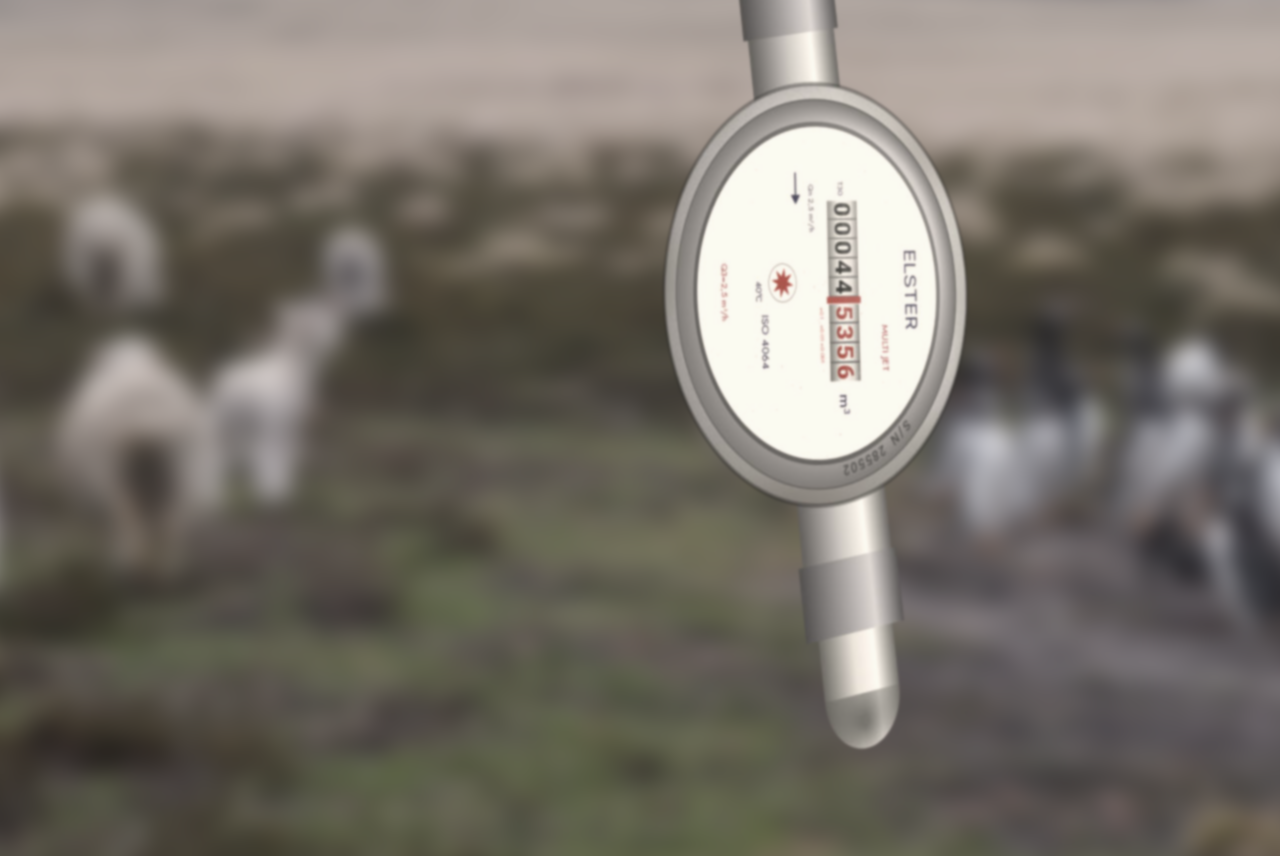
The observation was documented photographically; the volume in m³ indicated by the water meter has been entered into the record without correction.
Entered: 44.5356 m³
